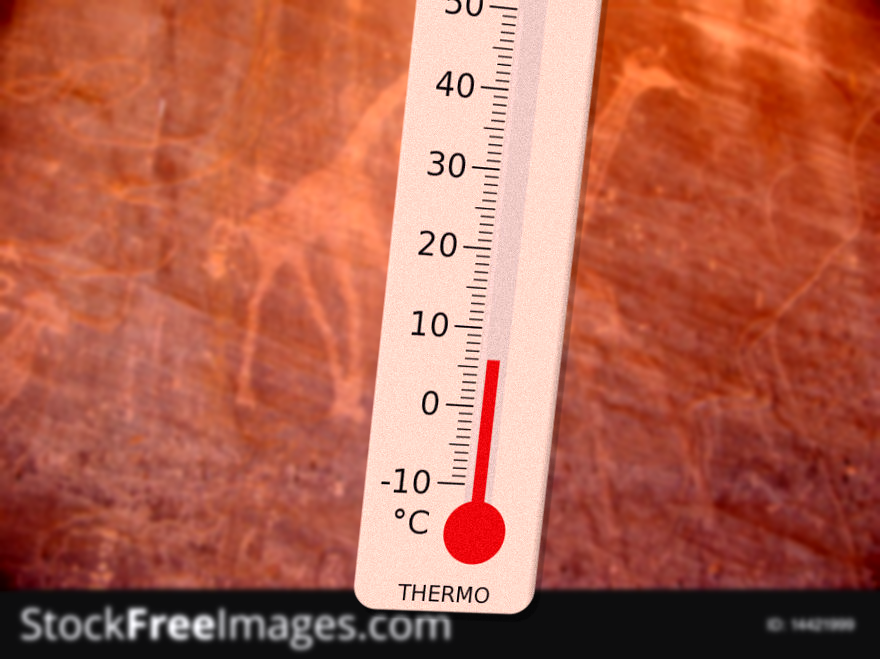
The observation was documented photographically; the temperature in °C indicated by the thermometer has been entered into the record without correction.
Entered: 6 °C
